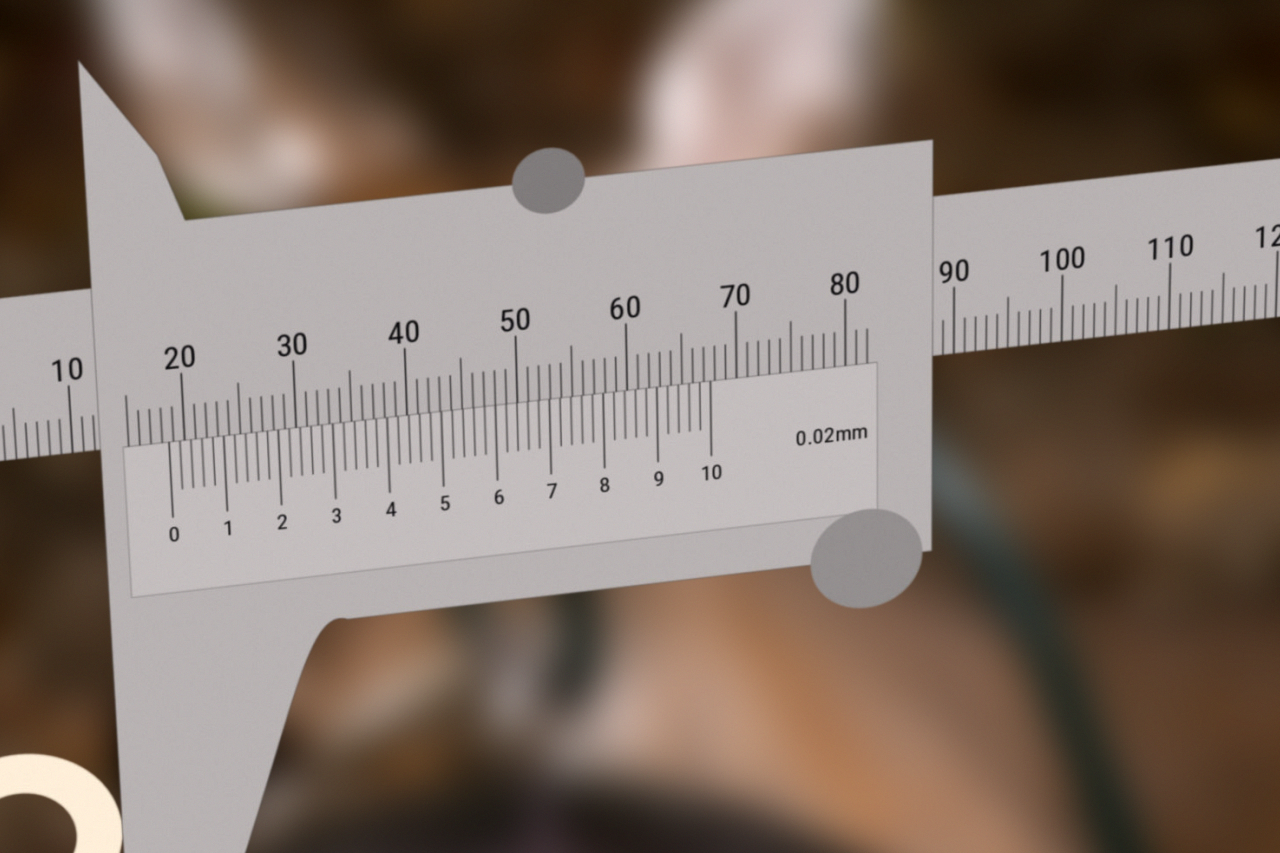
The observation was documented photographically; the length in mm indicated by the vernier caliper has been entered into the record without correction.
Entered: 18.6 mm
